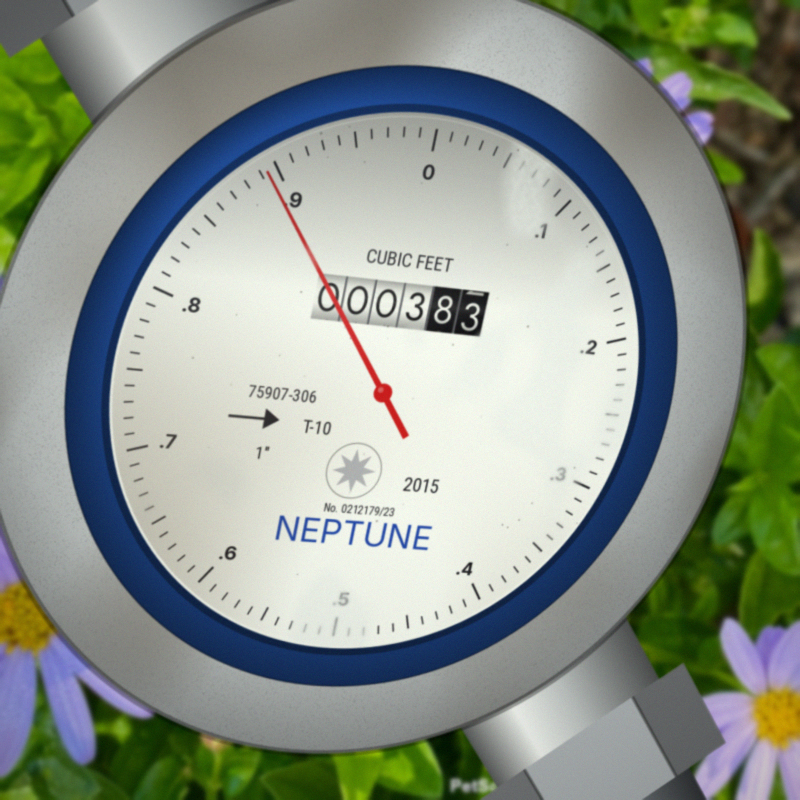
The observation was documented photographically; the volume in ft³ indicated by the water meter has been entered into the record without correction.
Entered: 382.89 ft³
